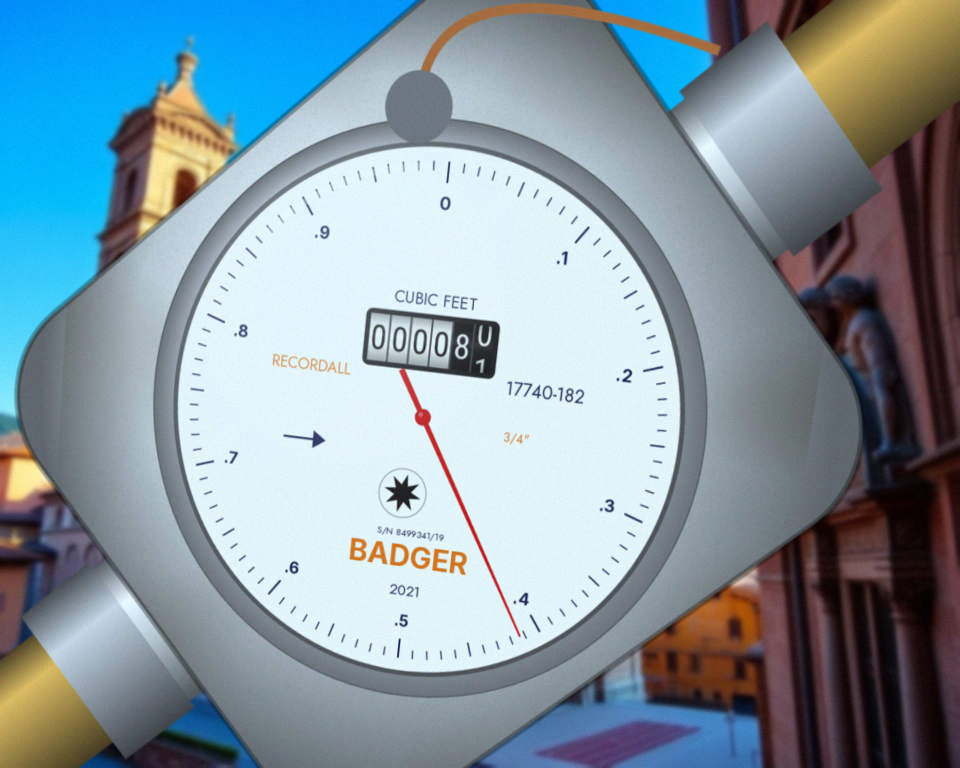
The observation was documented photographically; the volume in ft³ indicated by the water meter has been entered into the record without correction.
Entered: 80.41 ft³
